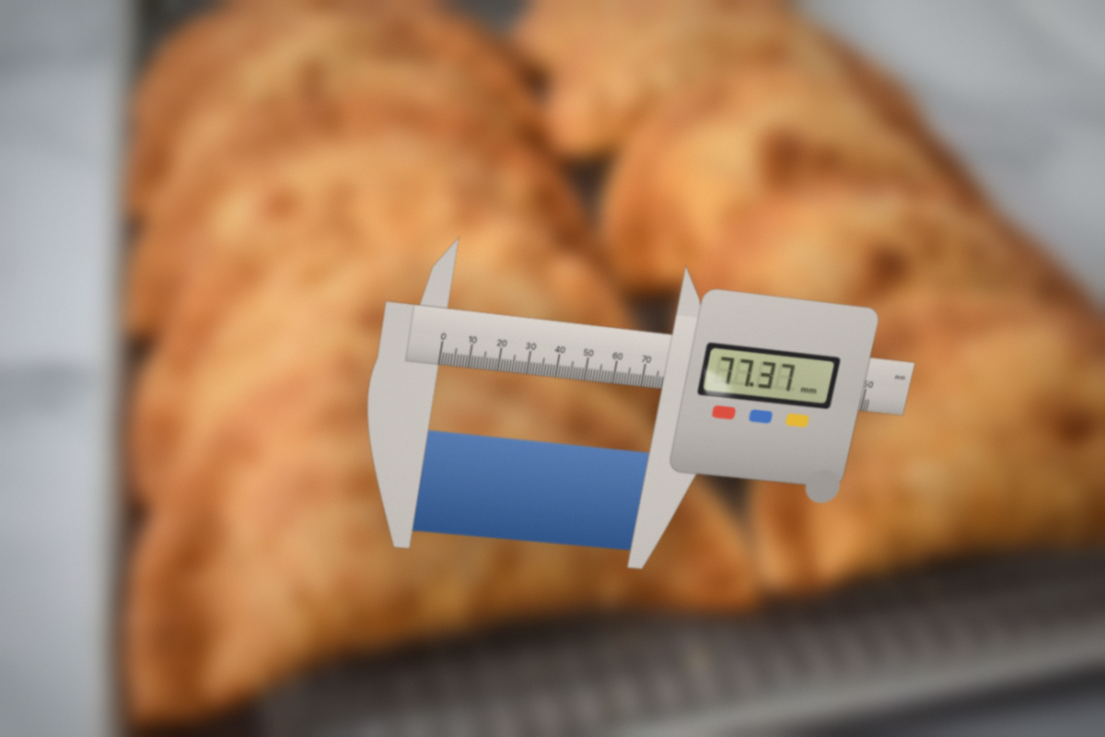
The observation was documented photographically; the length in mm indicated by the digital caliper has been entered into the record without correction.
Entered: 77.37 mm
